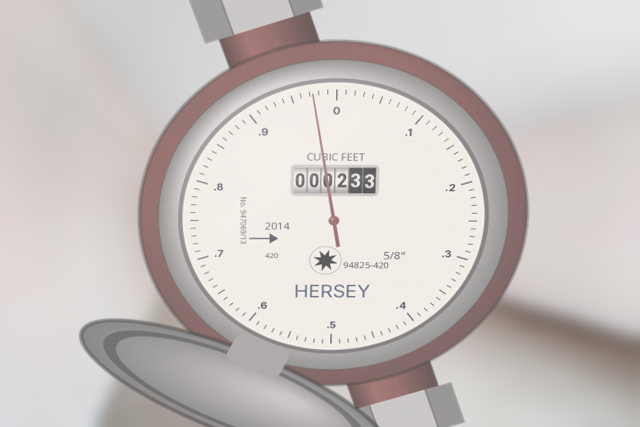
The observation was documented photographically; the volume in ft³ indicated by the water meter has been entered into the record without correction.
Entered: 232.97 ft³
